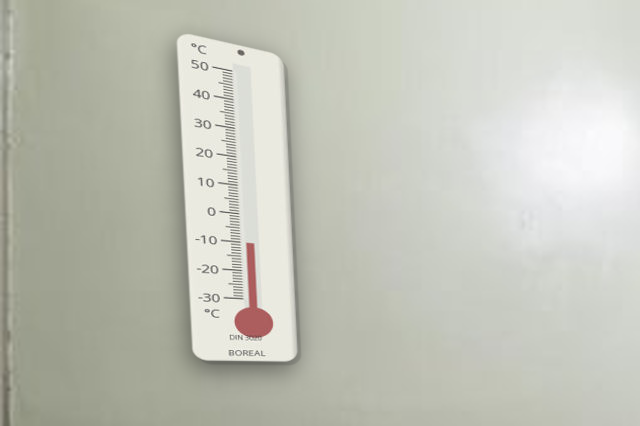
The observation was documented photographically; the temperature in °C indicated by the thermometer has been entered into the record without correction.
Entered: -10 °C
